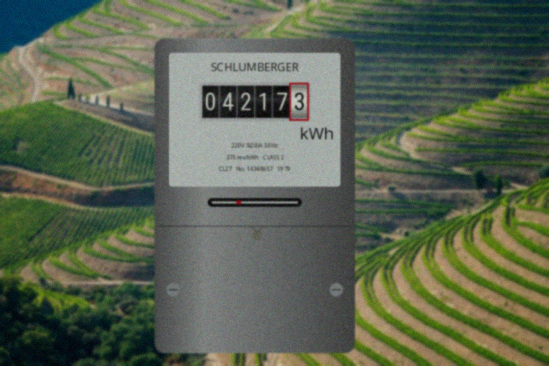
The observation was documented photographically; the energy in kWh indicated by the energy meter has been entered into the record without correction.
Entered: 4217.3 kWh
